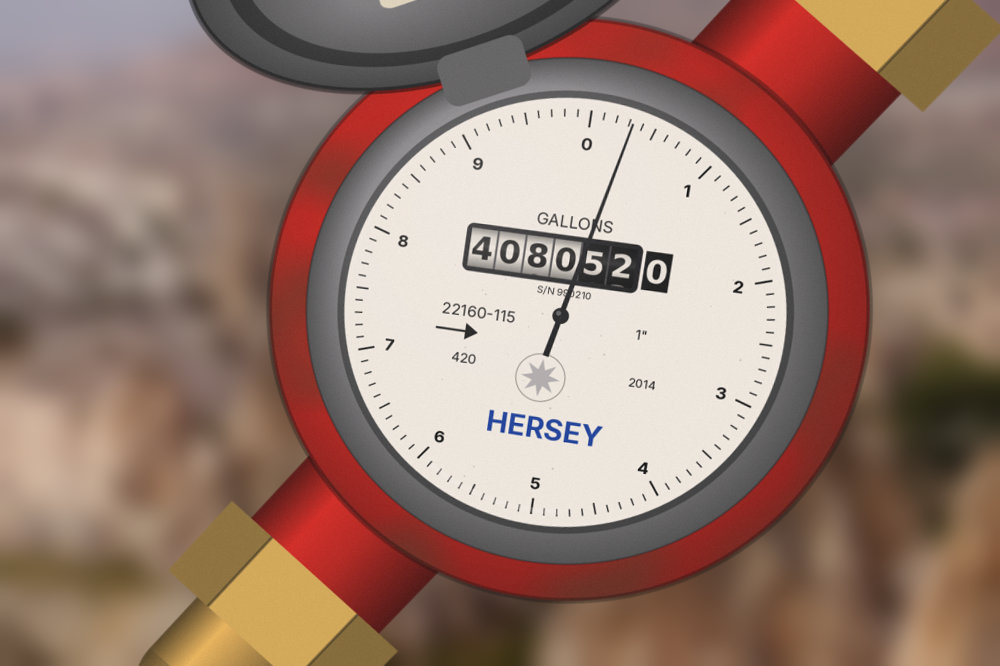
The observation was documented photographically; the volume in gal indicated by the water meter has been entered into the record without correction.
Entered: 4080520.3 gal
